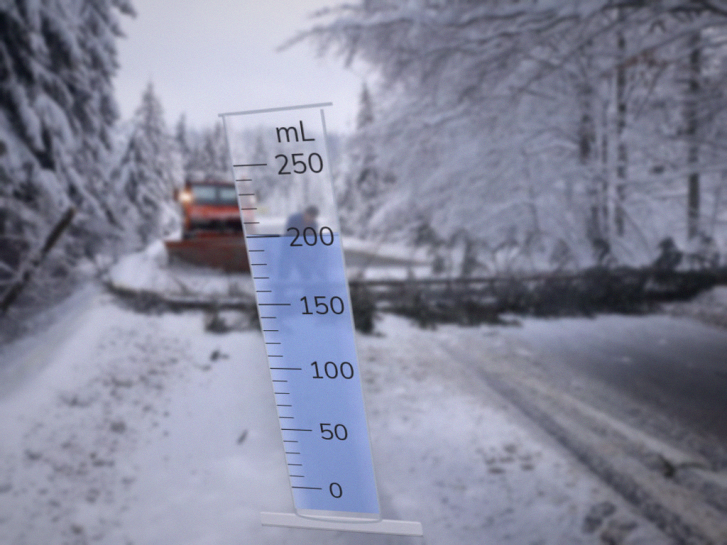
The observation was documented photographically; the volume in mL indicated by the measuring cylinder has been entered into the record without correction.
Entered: 200 mL
